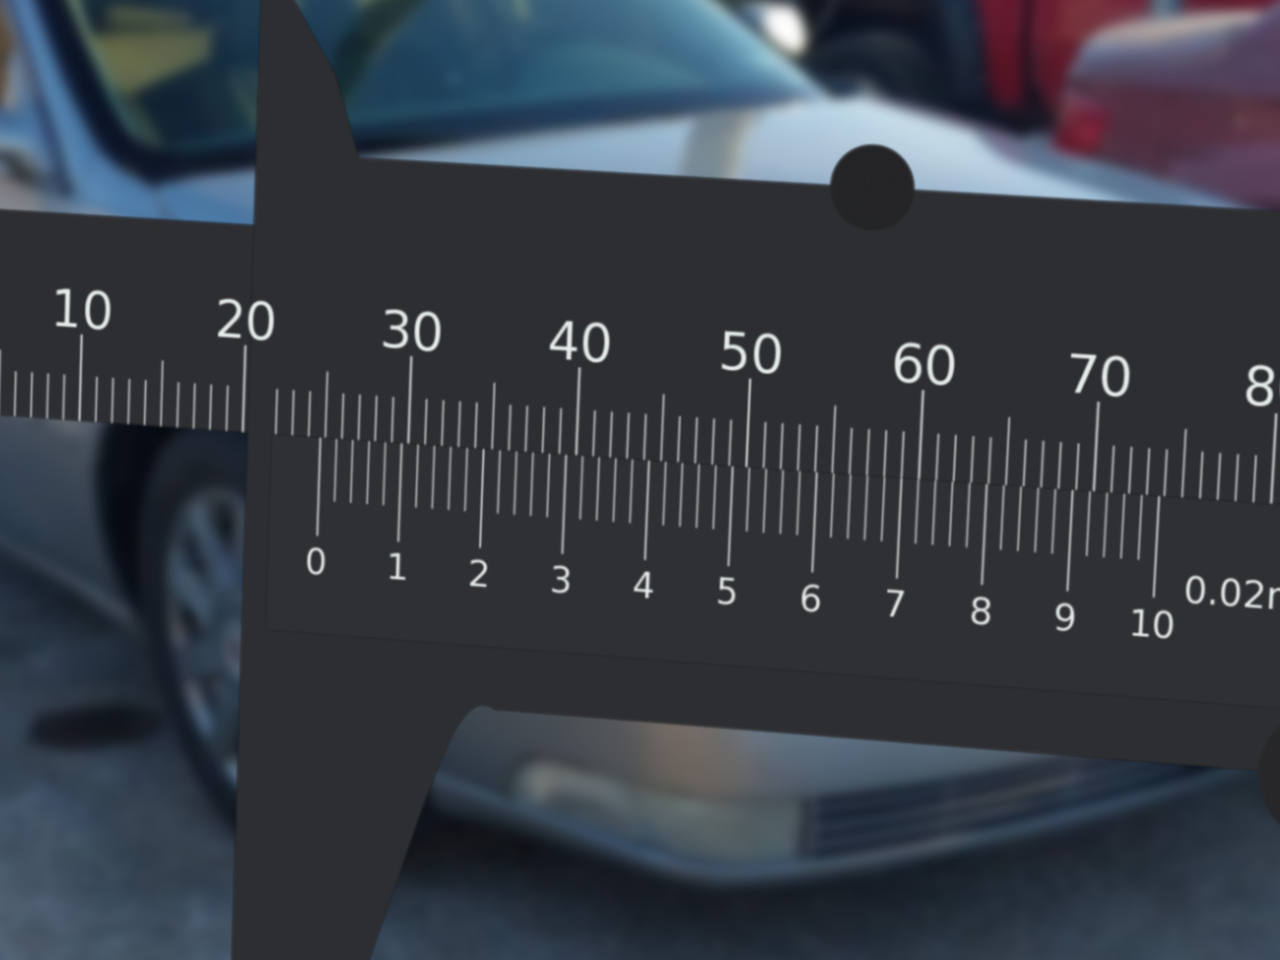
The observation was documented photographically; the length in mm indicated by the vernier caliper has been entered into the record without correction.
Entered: 24.7 mm
